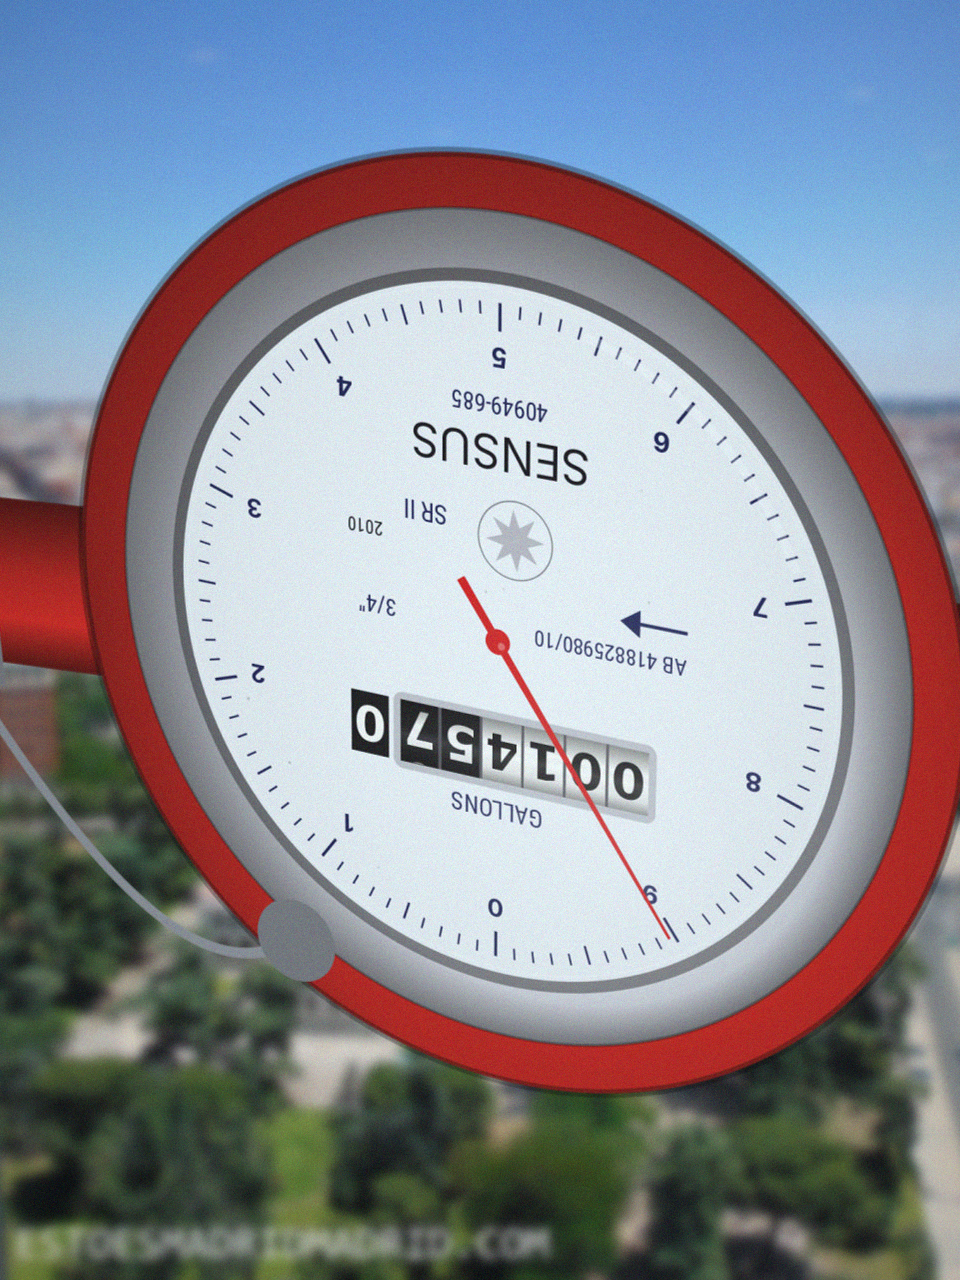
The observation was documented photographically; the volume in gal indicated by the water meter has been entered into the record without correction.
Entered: 14569.0 gal
